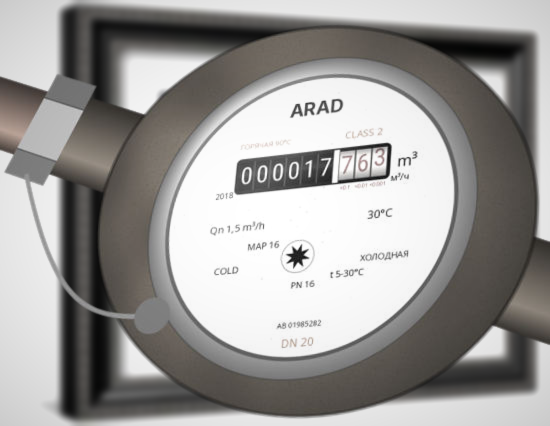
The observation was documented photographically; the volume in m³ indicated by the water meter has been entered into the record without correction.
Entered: 17.763 m³
